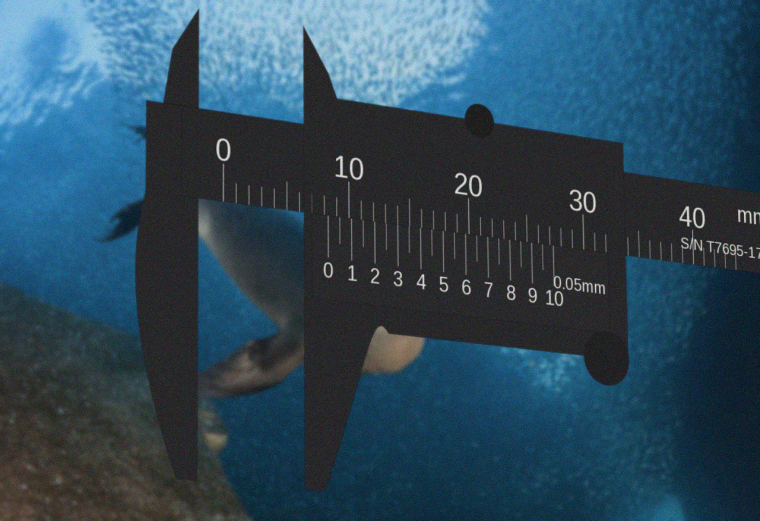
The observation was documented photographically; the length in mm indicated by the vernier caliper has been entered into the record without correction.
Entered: 8.3 mm
